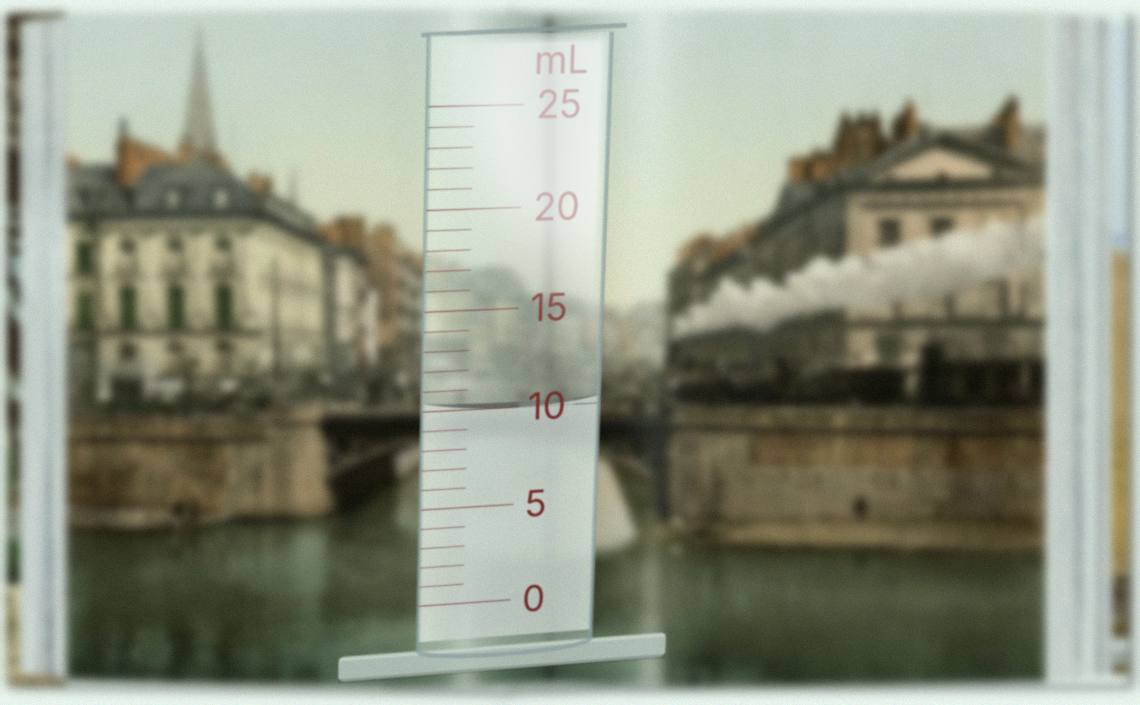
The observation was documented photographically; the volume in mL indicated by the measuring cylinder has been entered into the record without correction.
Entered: 10 mL
